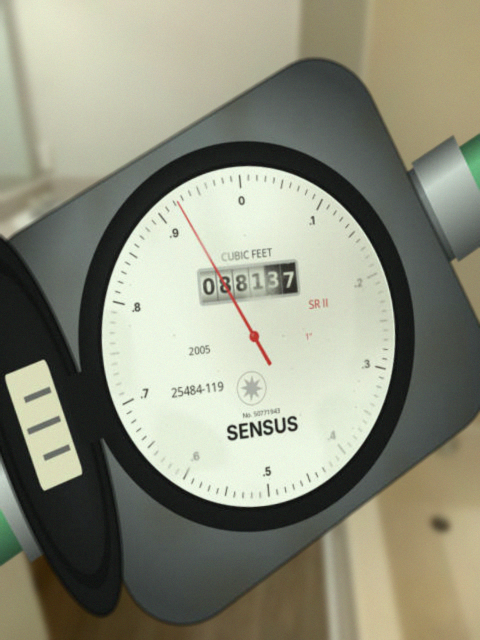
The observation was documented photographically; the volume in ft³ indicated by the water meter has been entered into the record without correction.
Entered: 88136.92 ft³
